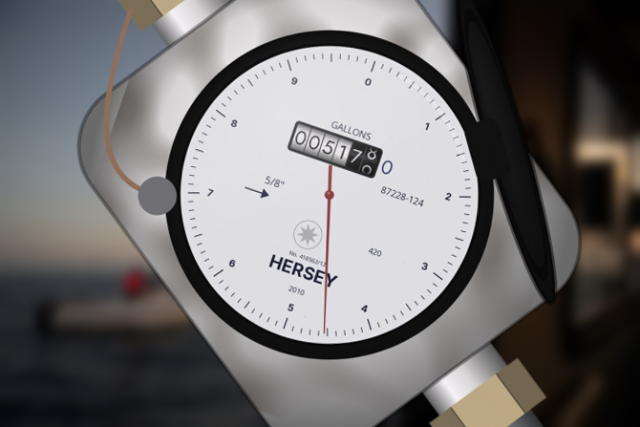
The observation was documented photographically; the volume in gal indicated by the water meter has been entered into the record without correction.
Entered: 51784.5 gal
